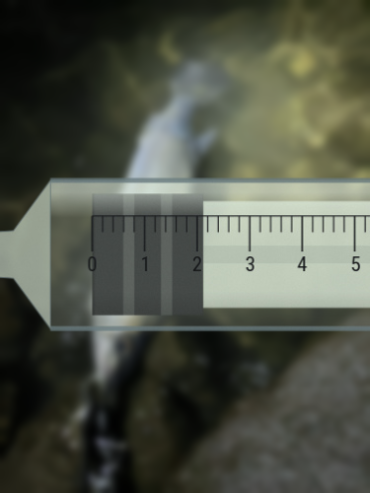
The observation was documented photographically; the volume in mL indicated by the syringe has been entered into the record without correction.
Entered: 0 mL
